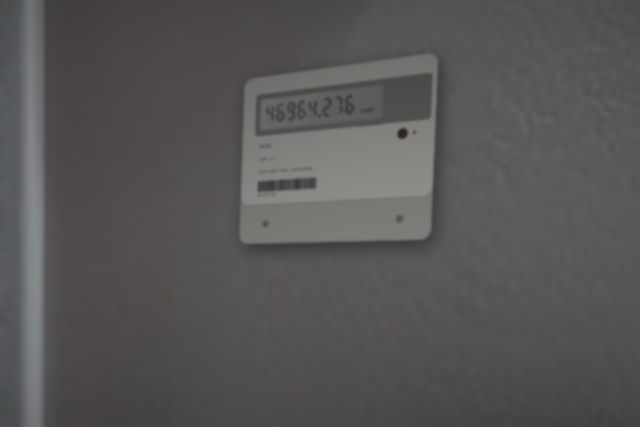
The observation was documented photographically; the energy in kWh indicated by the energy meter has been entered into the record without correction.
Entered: 46964.276 kWh
